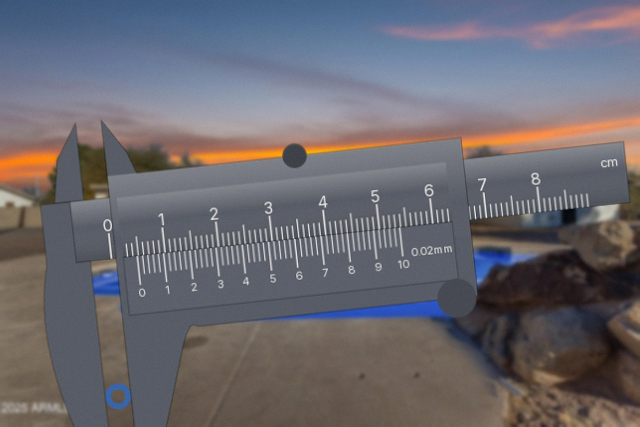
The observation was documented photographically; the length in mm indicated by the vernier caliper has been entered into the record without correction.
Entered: 4.8 mm
